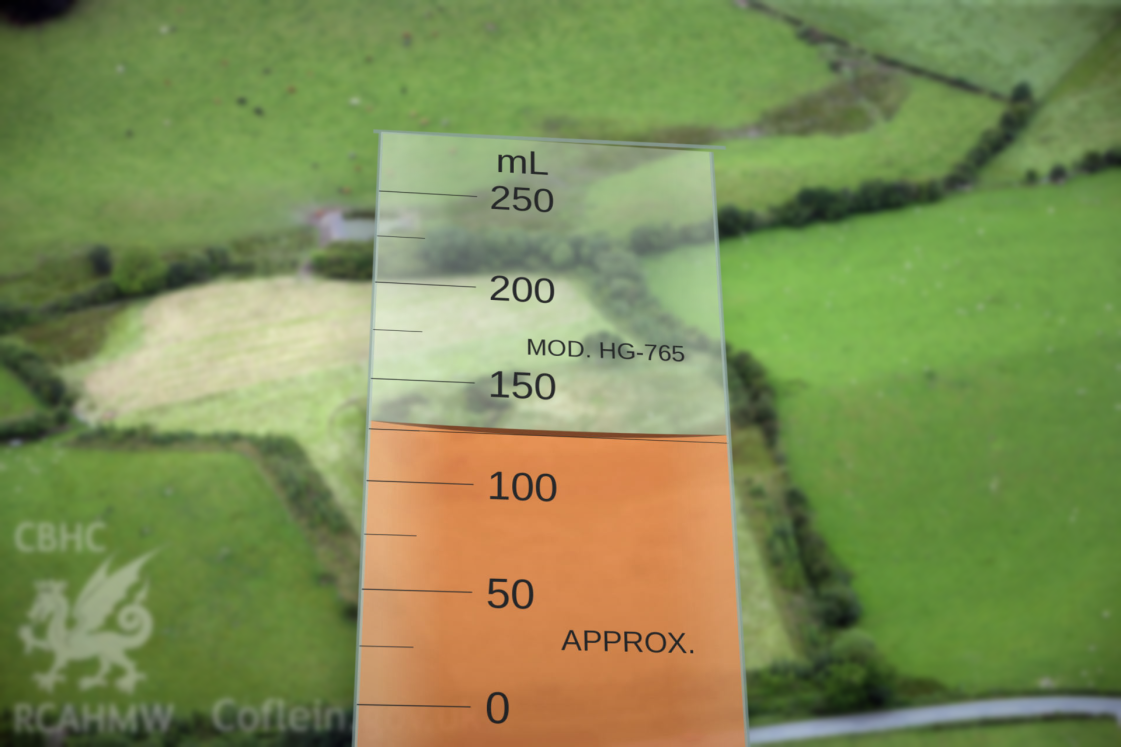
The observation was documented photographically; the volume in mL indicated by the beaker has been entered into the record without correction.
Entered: 125 mL
